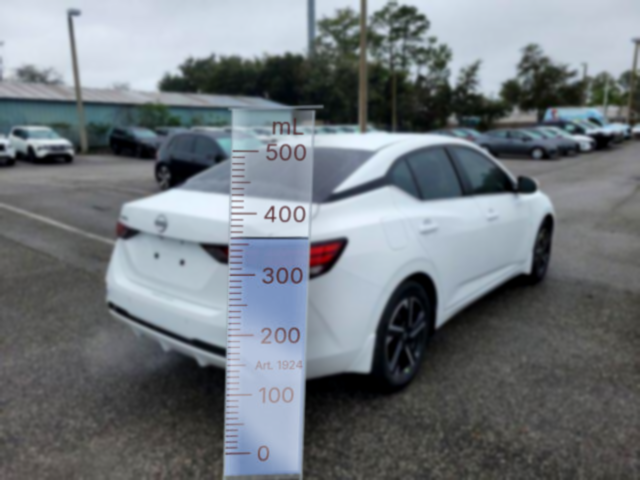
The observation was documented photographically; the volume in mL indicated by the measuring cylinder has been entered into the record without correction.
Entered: 360 mL
